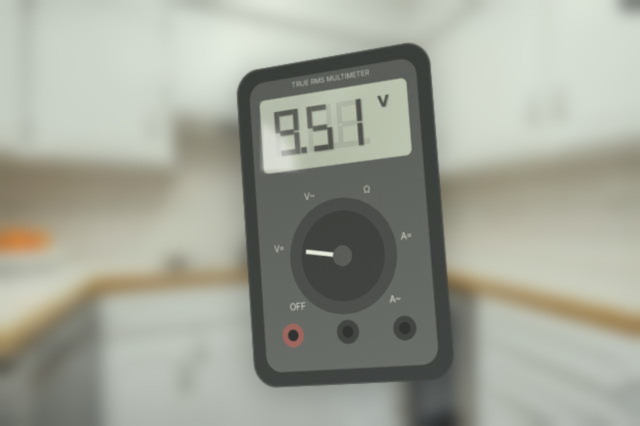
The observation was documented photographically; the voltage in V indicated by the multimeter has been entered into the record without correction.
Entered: 9.51 V
